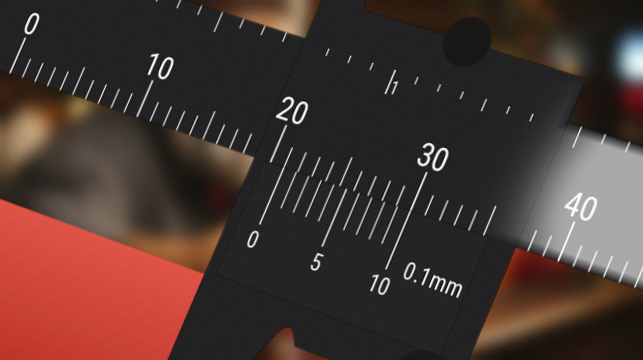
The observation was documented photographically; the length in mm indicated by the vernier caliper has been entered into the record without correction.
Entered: 21.0 mm
